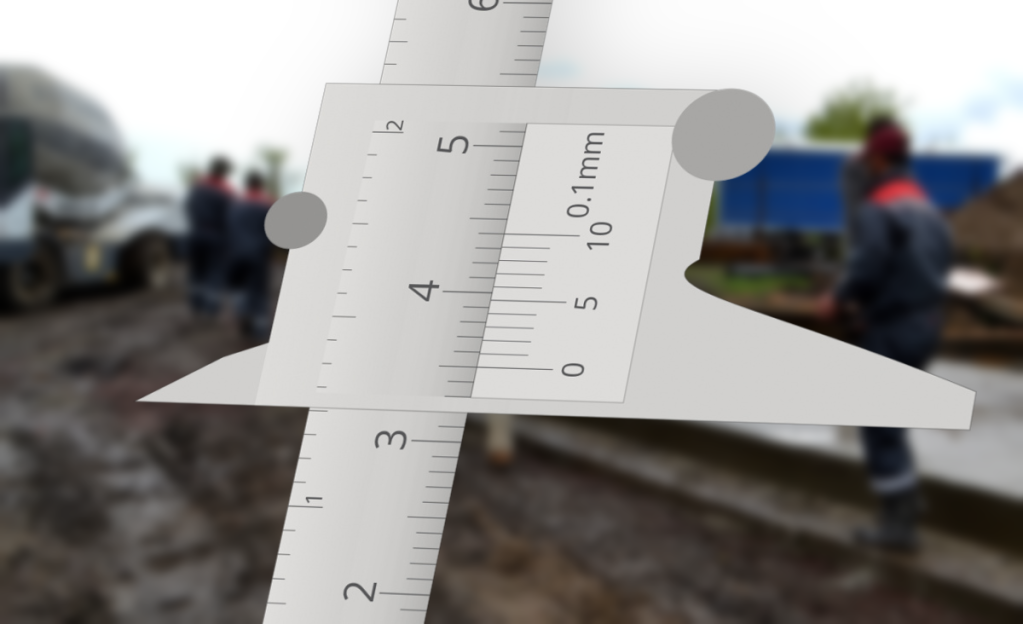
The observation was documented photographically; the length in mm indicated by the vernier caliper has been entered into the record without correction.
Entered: 35.0 mm
